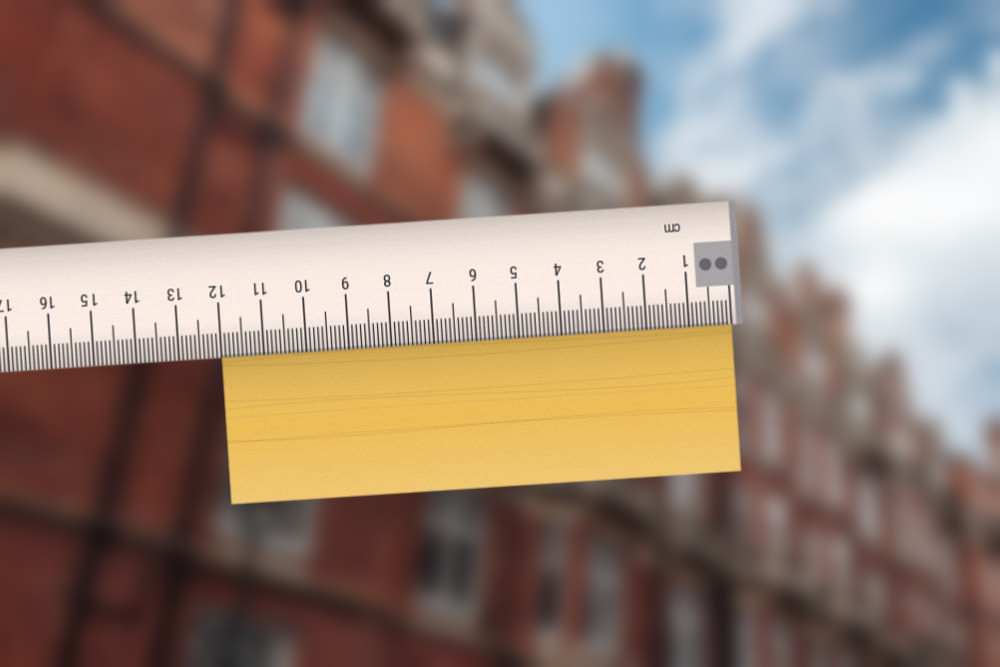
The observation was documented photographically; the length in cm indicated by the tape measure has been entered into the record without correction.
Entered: 12 cm
